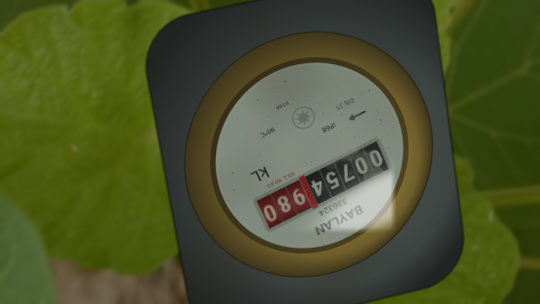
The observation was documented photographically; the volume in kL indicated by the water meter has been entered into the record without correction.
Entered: 754.980 kL
